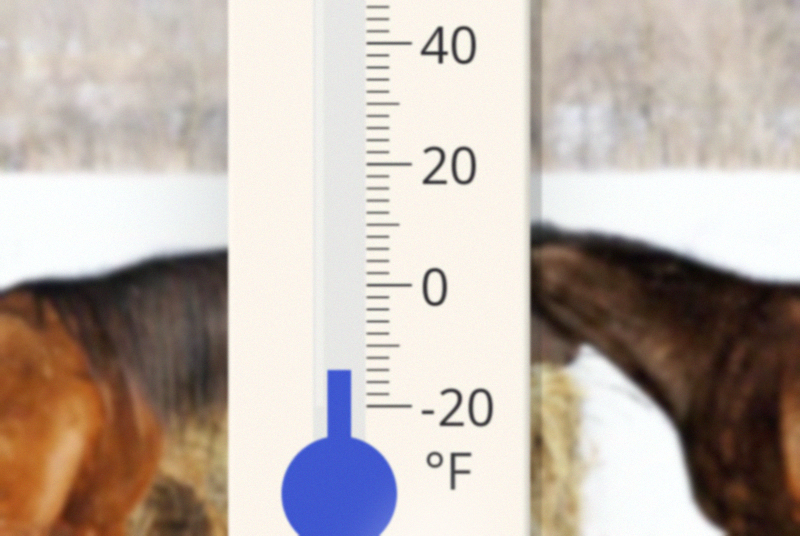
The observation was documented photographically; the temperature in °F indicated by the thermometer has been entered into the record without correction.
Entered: -14 °F
